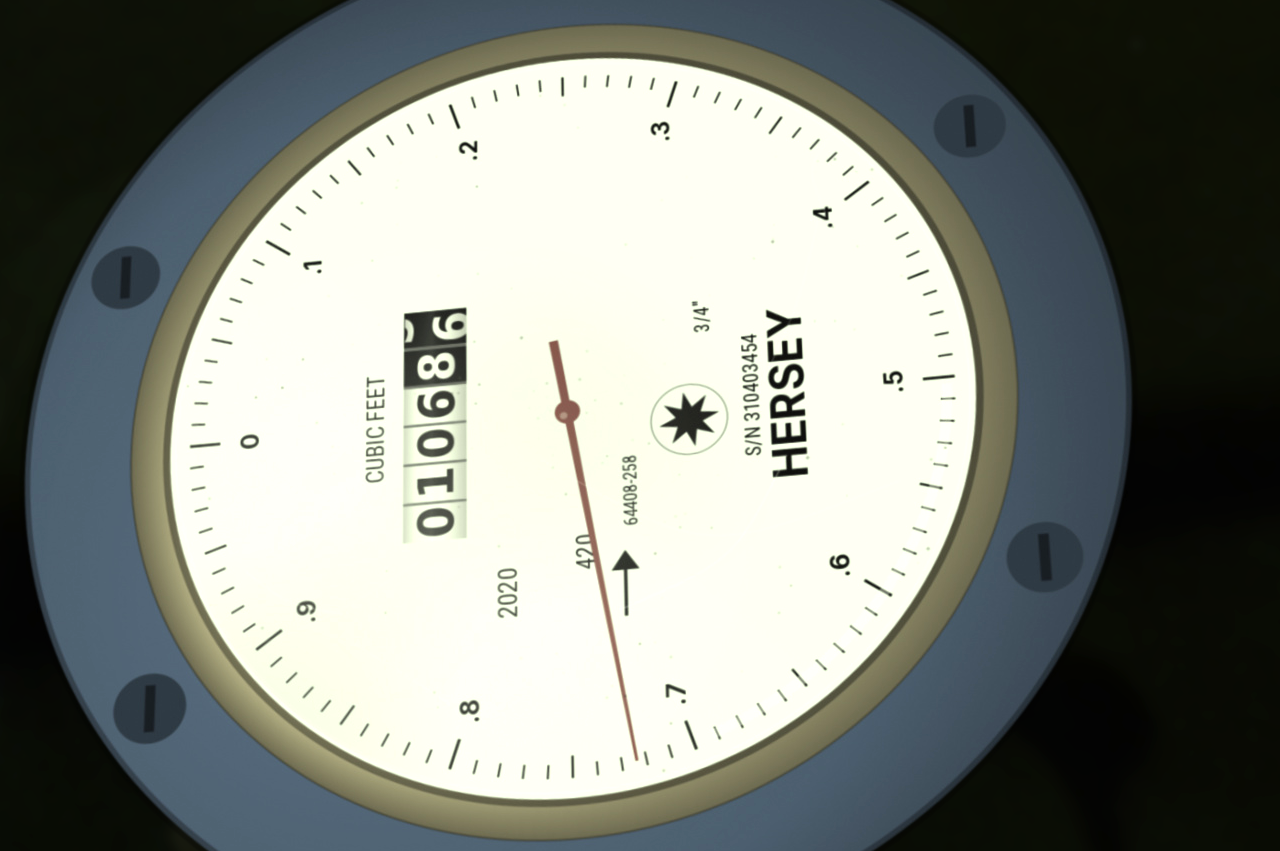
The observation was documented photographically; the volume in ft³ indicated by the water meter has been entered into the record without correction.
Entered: 10685.72 ft³
